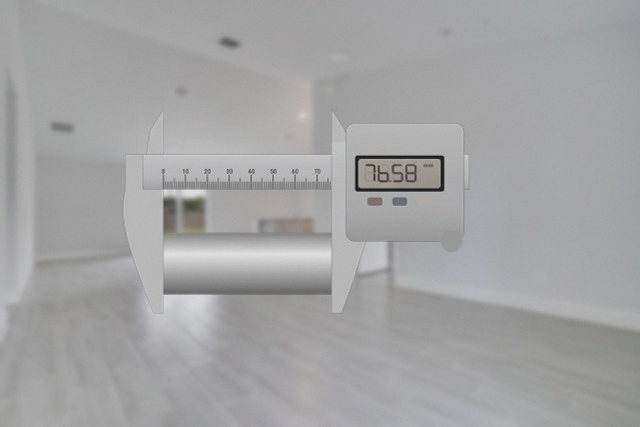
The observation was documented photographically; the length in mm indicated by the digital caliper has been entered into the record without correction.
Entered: 76.58 mm
